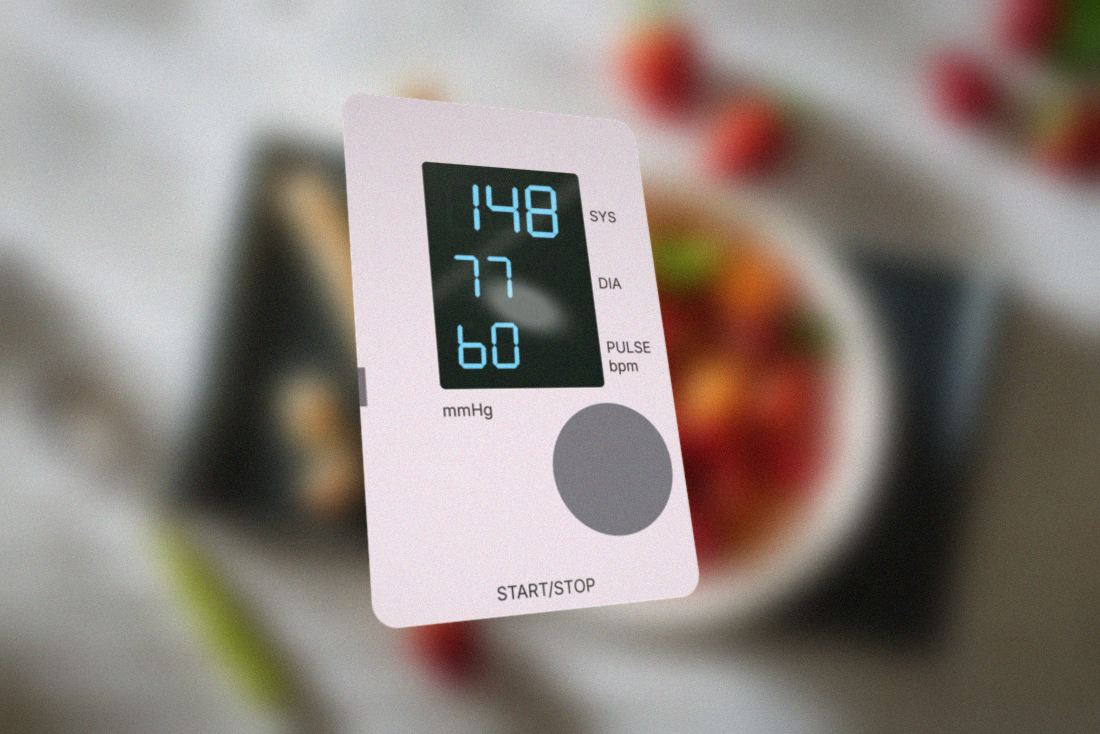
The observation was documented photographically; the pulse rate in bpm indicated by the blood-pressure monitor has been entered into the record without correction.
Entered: 60 bpm
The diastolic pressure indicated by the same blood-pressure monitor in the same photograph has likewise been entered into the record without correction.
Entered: 77 mmHg
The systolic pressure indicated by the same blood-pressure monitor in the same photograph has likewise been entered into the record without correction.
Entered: 148 mmHg
